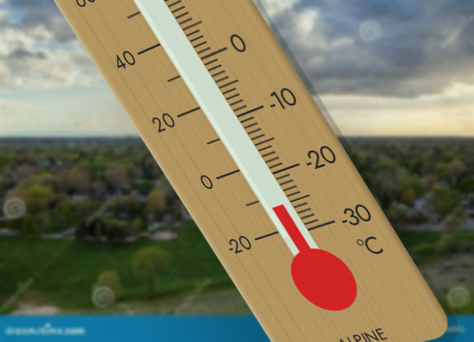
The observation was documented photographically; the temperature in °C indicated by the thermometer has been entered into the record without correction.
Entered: -25 °C
